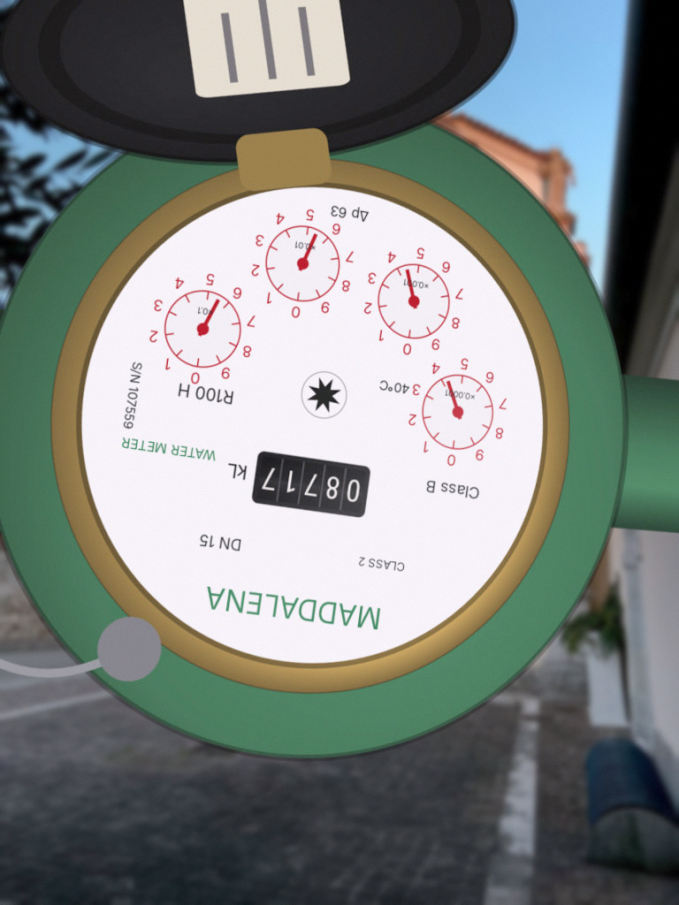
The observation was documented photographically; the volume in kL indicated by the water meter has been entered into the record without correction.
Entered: 8717.5544 kL
